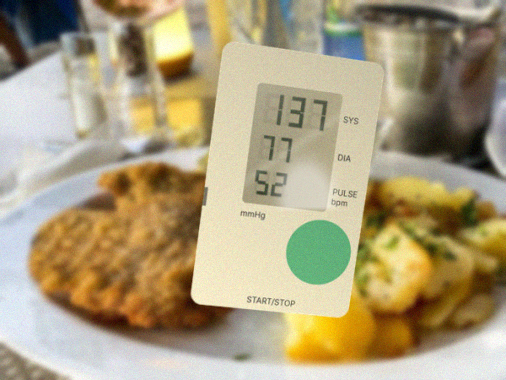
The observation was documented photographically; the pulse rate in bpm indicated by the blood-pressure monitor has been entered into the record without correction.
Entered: 52 bpm
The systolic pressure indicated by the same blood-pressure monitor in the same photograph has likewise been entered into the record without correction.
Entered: 137 mmHg
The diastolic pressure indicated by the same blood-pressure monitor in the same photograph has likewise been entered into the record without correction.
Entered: 77 mmHg
